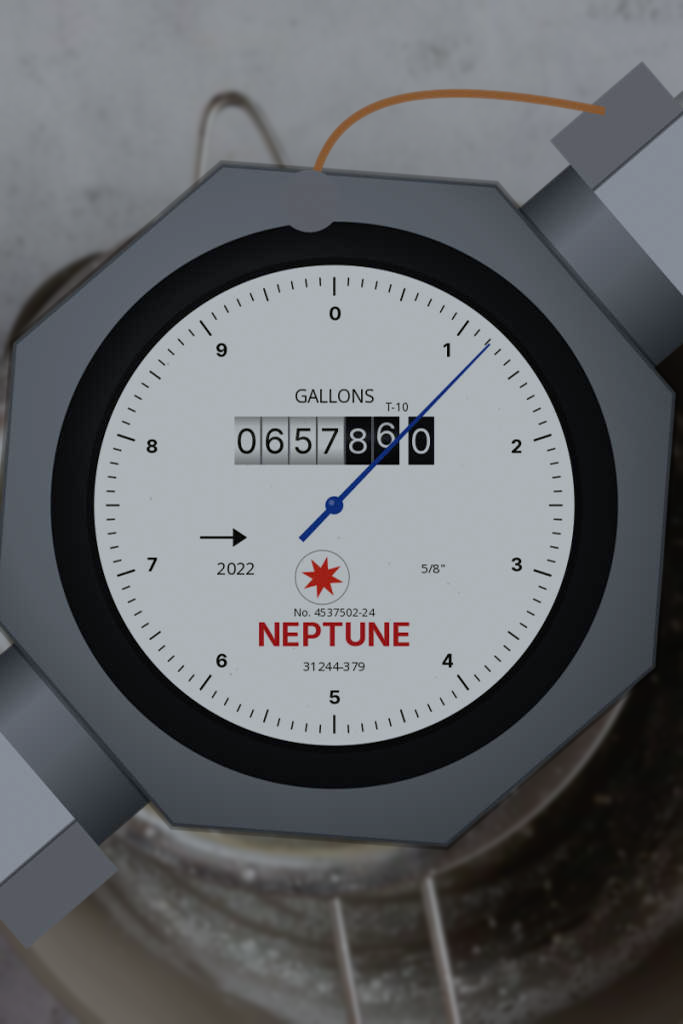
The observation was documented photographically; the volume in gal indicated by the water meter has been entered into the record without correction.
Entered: 657861.2 gal
